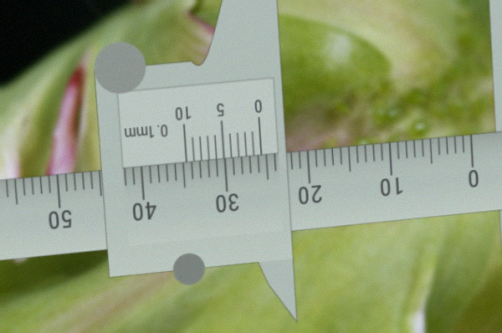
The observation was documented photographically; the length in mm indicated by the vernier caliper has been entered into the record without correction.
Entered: 25.6 mm
